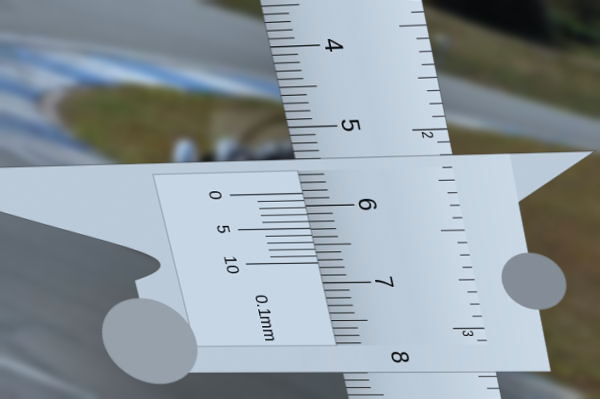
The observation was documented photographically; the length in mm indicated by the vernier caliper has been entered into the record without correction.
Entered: 58.4 mm
